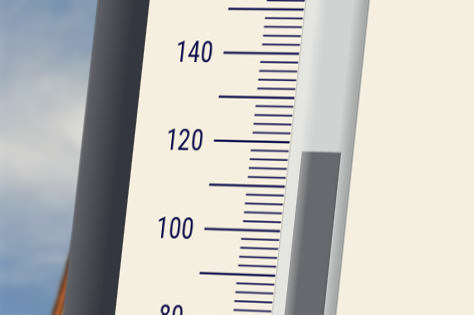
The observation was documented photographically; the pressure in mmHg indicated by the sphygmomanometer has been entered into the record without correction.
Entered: 118 mmHg
